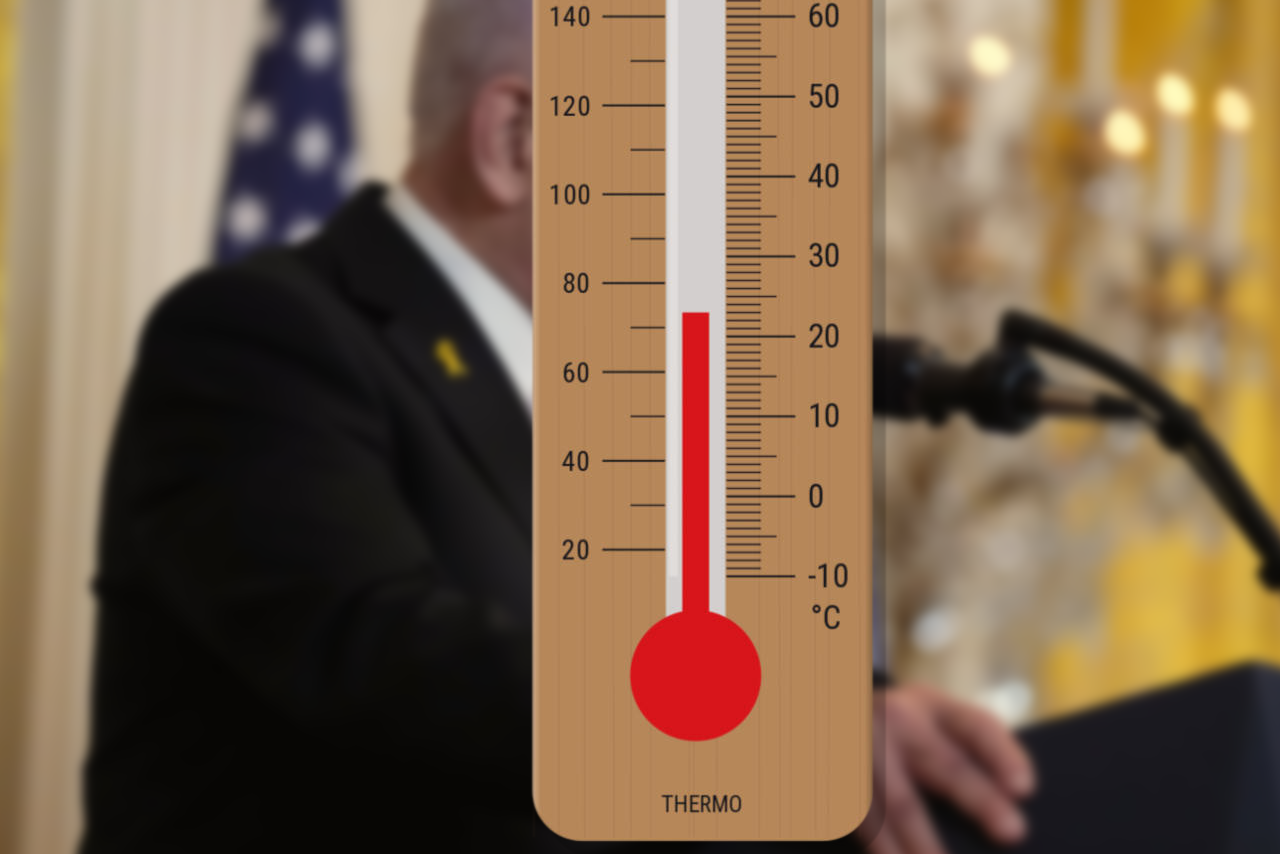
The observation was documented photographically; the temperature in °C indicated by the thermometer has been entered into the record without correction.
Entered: 23 °C
